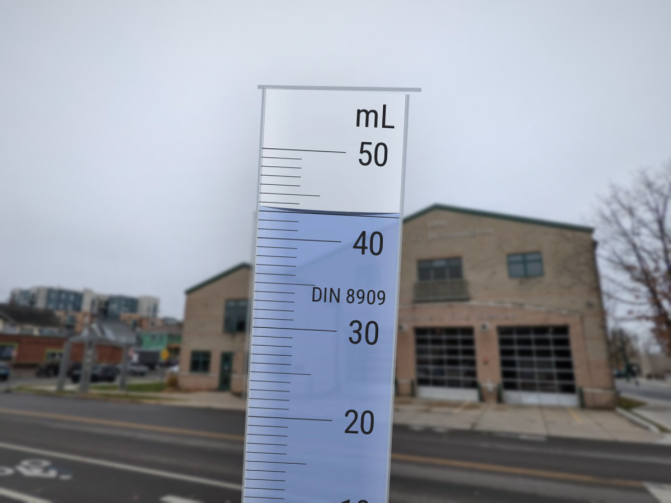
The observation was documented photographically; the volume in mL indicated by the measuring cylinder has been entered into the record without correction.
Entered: 43 mL
